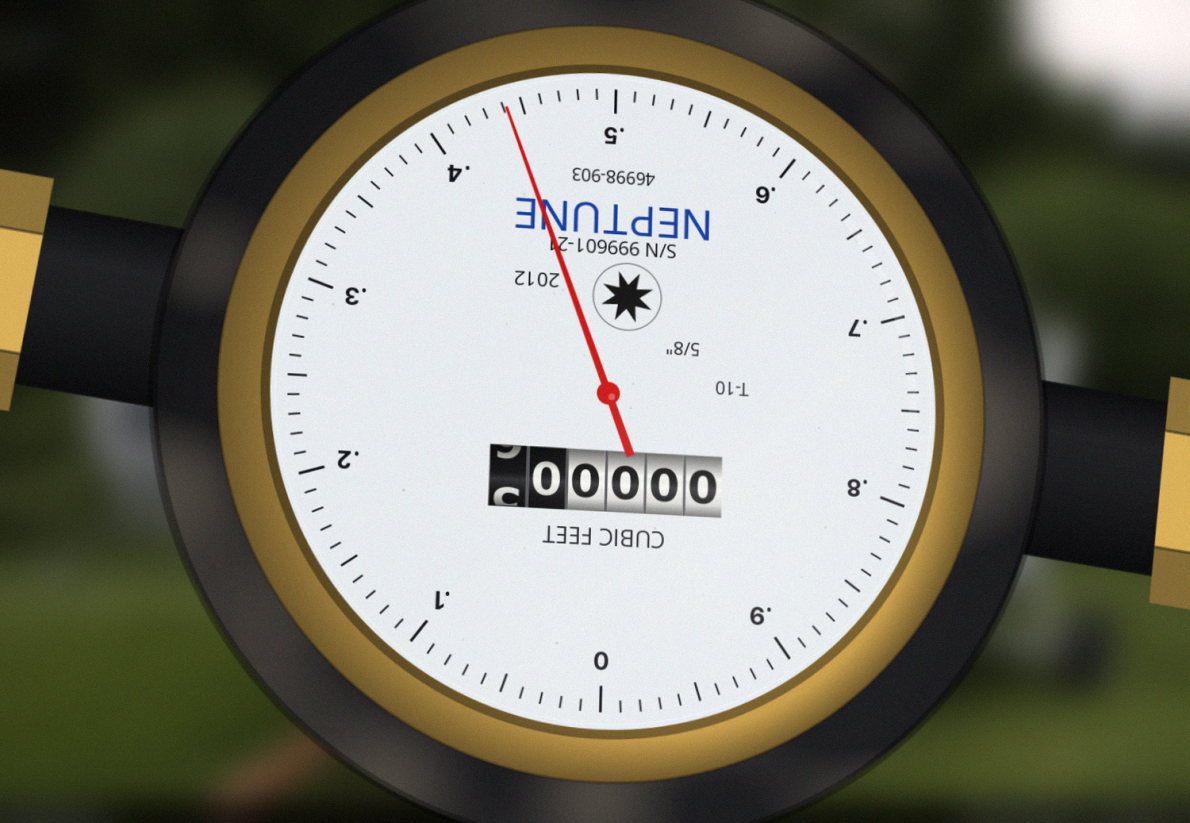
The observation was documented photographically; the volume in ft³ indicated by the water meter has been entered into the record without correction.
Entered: 5.44 ft³
